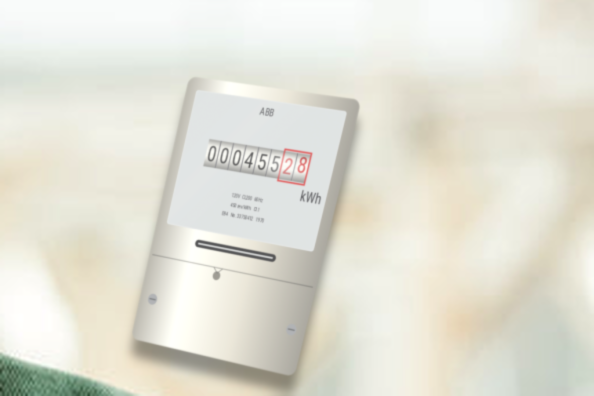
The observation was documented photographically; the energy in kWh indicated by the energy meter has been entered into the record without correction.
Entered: 455.28 kWh
